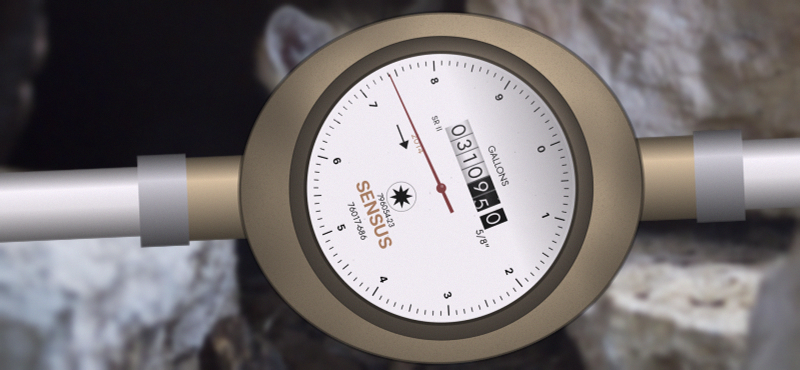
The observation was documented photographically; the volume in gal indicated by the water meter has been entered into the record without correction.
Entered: 310947.4 gal
